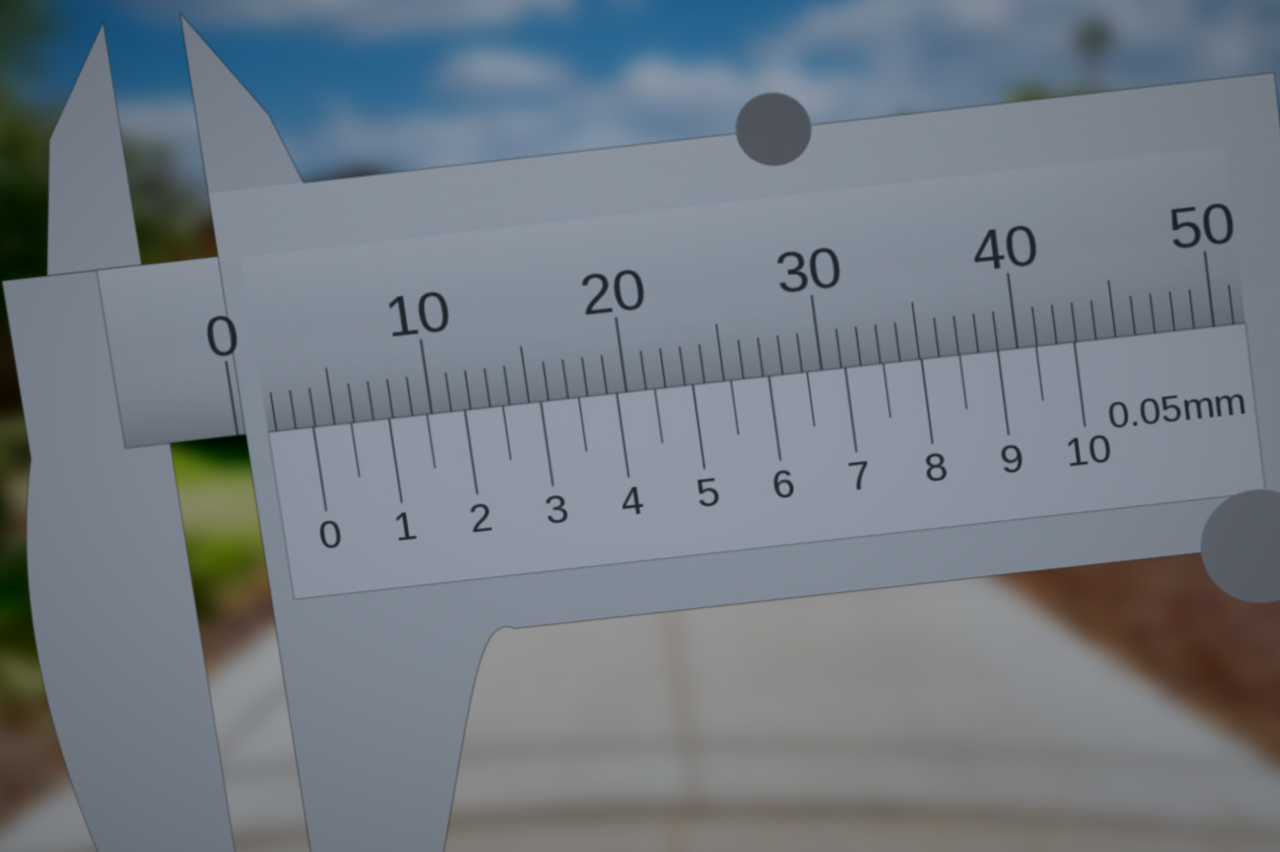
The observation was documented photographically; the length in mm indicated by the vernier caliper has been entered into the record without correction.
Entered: 3.9 mm
